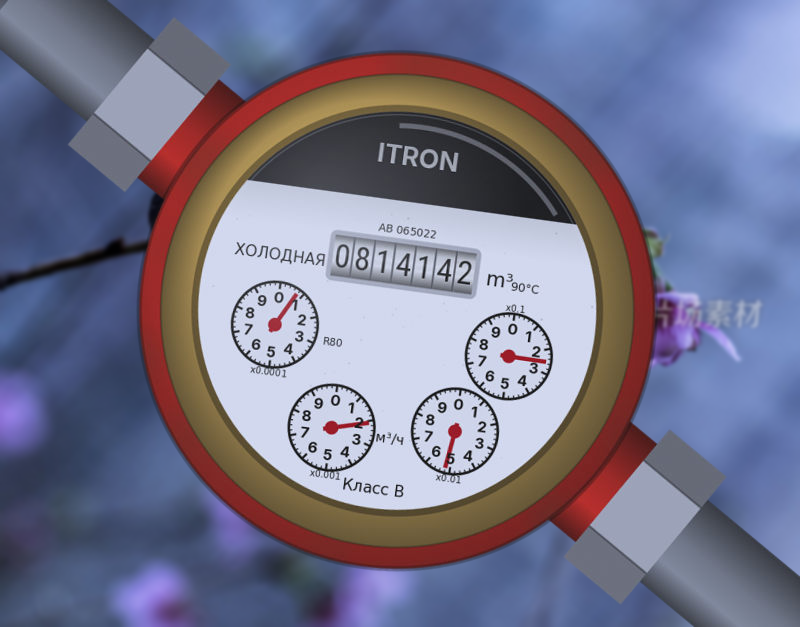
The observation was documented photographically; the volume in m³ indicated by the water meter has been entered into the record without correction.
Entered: 814142.2520 m³
